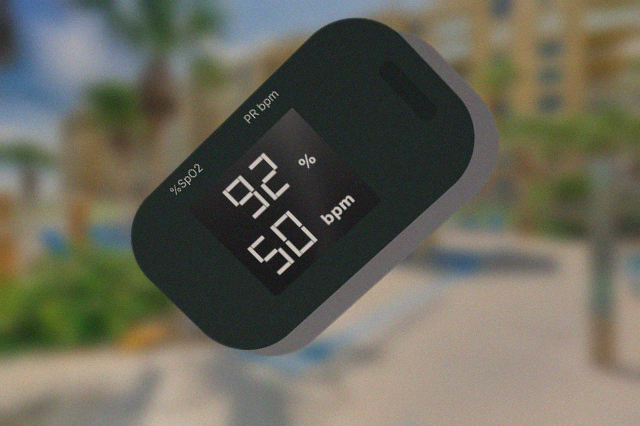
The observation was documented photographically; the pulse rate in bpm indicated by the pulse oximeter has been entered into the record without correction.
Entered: 50 bpm
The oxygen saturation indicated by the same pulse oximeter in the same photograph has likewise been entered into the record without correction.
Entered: 92 %
